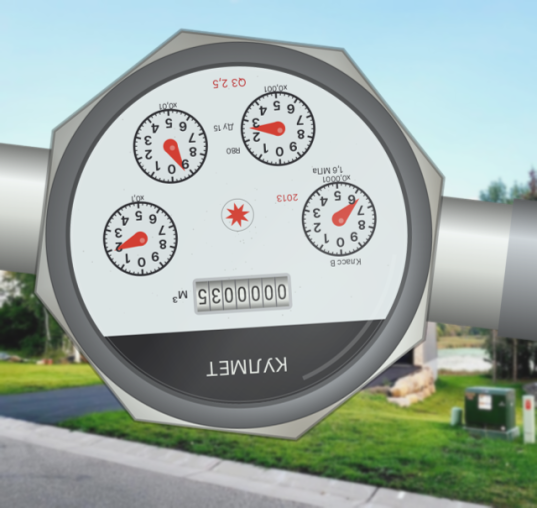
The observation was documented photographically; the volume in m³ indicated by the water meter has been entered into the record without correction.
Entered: 35.1926 m³
